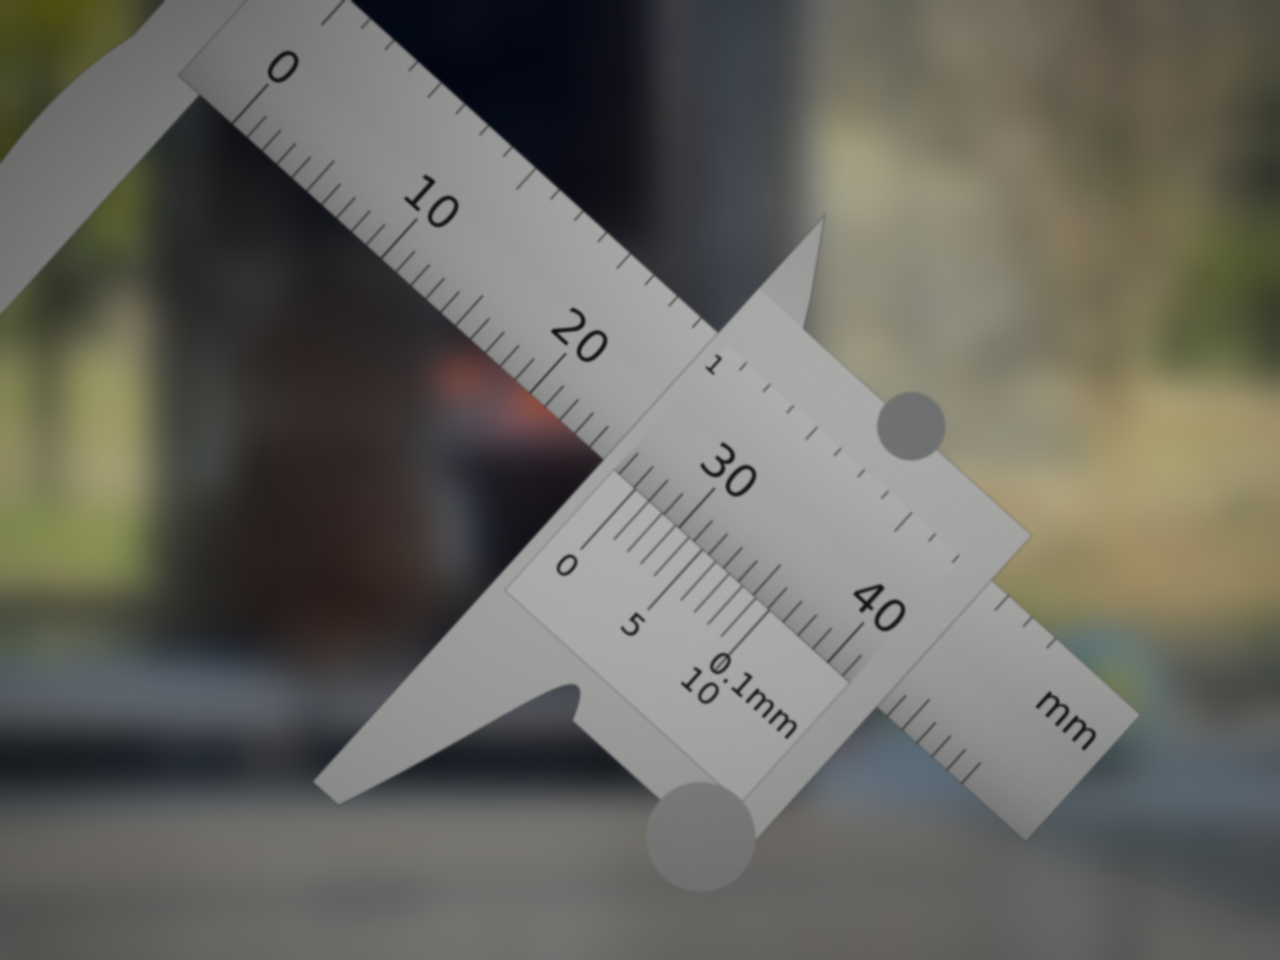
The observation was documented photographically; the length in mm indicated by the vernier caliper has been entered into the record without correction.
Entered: 27.1 mm
